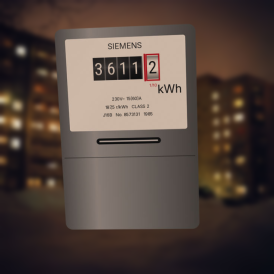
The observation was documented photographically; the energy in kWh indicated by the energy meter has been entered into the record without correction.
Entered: 3611.2 kWh
